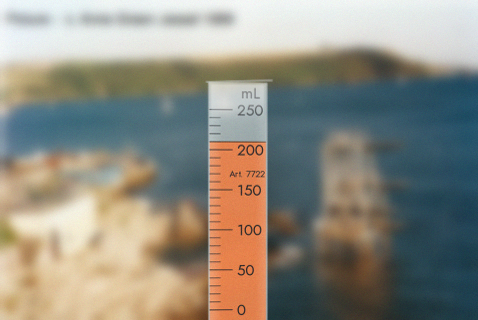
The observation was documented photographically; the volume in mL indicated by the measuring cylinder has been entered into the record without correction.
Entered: 210 mL
